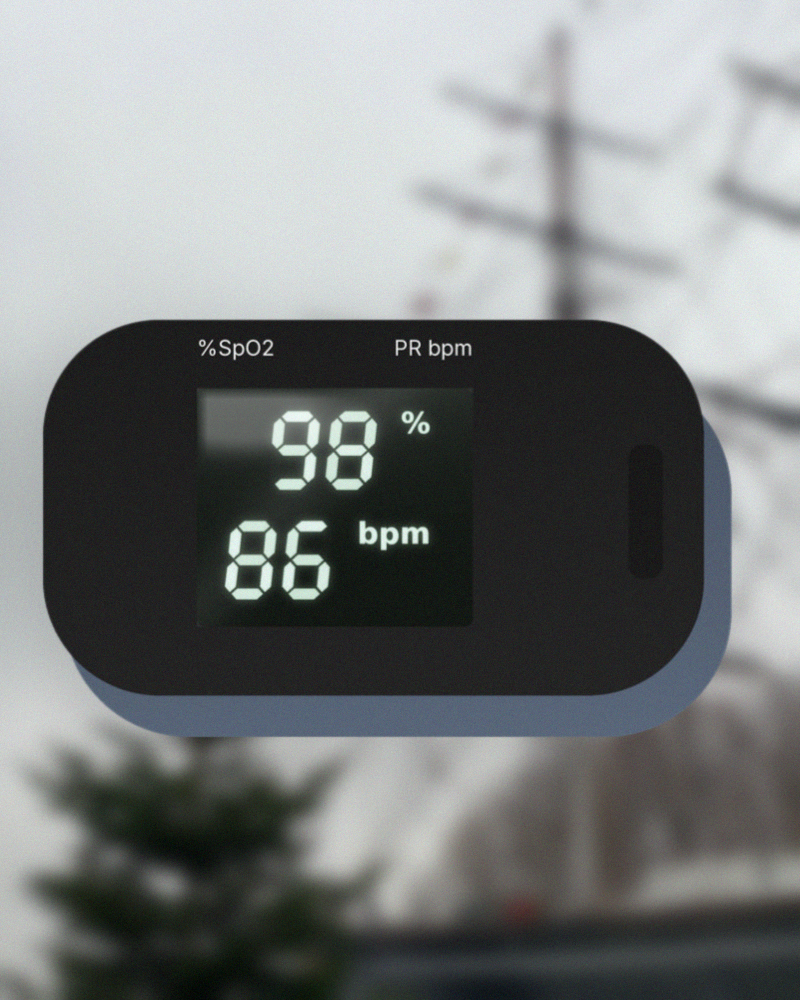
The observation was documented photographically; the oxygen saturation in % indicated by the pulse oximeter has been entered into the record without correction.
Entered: 98 %
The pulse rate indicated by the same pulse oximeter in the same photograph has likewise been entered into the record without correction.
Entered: 86 bpm
